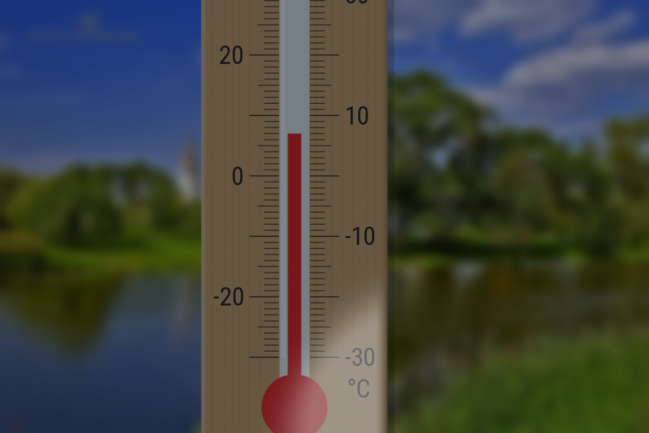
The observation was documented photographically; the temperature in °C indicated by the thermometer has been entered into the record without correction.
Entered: 7 °C
